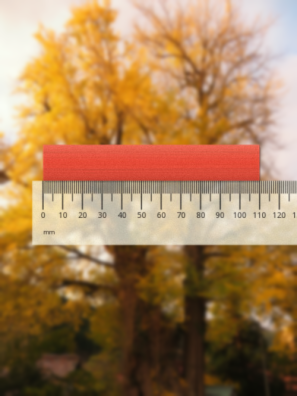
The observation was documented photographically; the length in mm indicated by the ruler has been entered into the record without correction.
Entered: 110 mm
